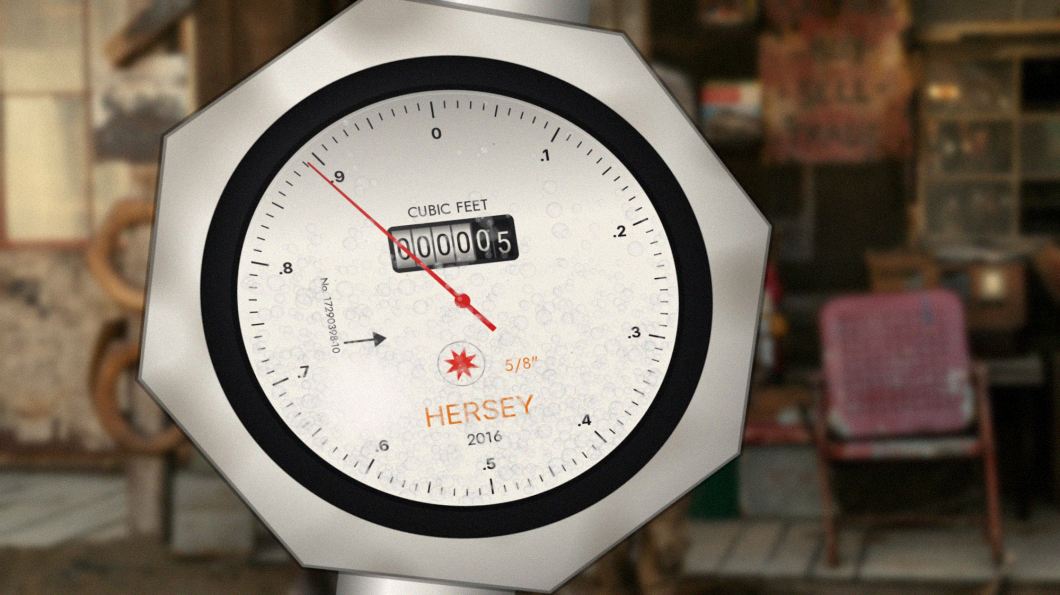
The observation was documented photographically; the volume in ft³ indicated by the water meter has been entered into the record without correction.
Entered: 4.89 ft³
